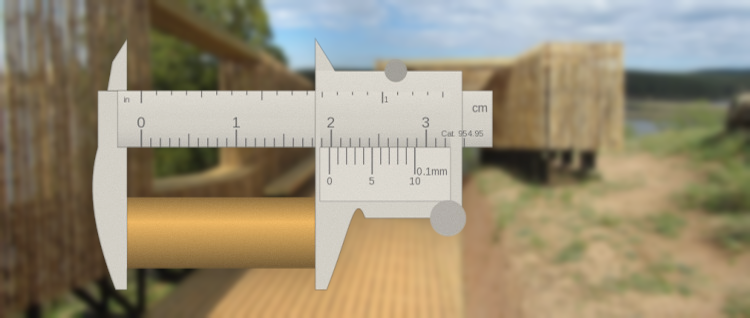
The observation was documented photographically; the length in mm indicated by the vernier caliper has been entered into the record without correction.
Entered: 19.8 mm
